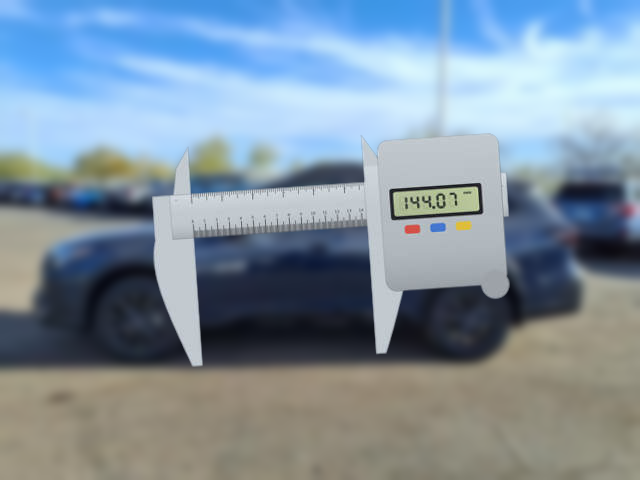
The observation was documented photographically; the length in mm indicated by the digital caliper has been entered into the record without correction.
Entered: 144.07 mm
